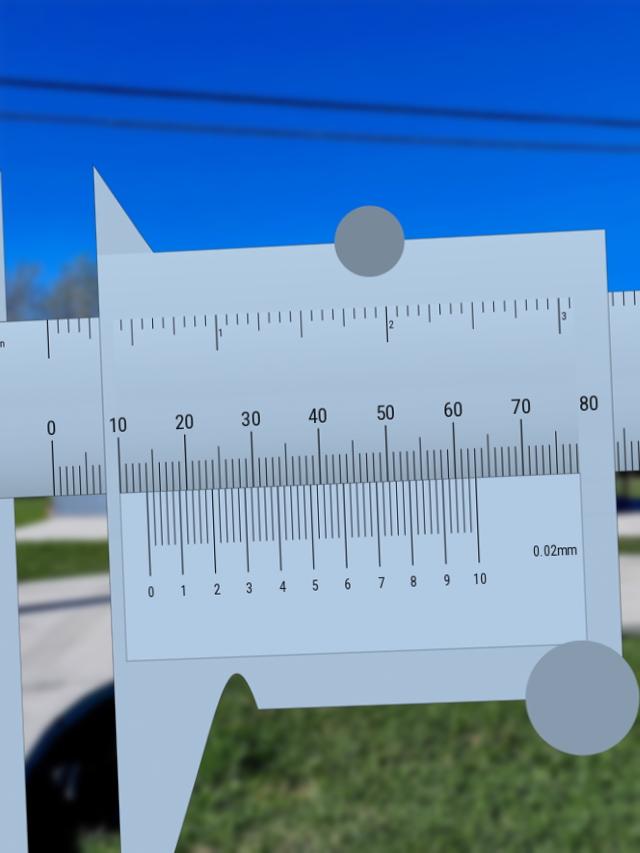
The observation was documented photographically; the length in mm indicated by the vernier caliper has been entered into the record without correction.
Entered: 14.0 mm
